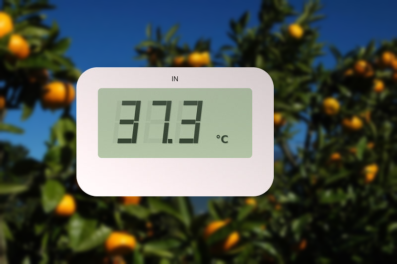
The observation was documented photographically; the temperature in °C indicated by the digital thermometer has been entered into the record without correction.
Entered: 37.3 °C
